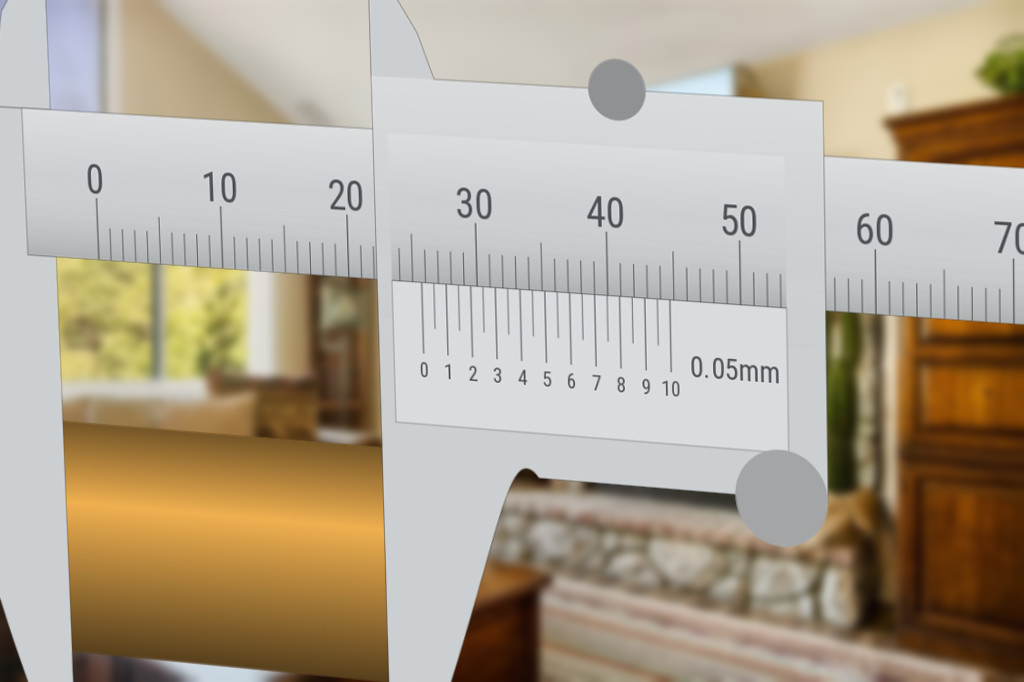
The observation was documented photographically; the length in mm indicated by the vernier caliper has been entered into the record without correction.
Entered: 25.7 mm
